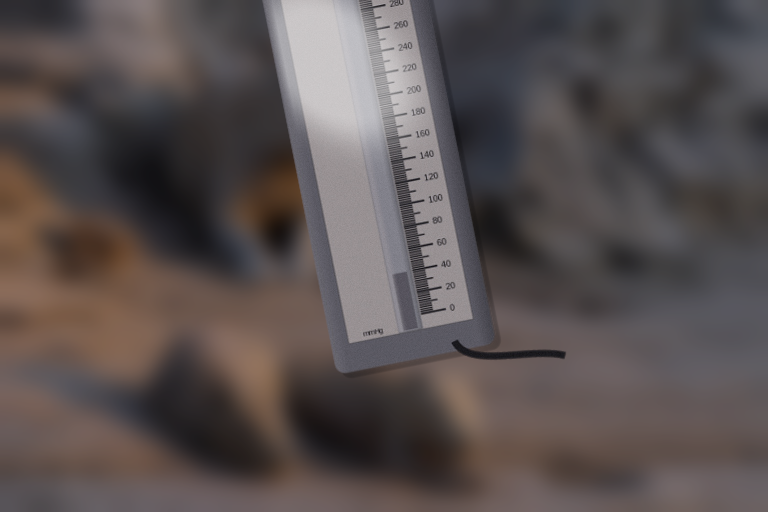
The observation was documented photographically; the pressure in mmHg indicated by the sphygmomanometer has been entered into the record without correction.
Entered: 40 mmHg
